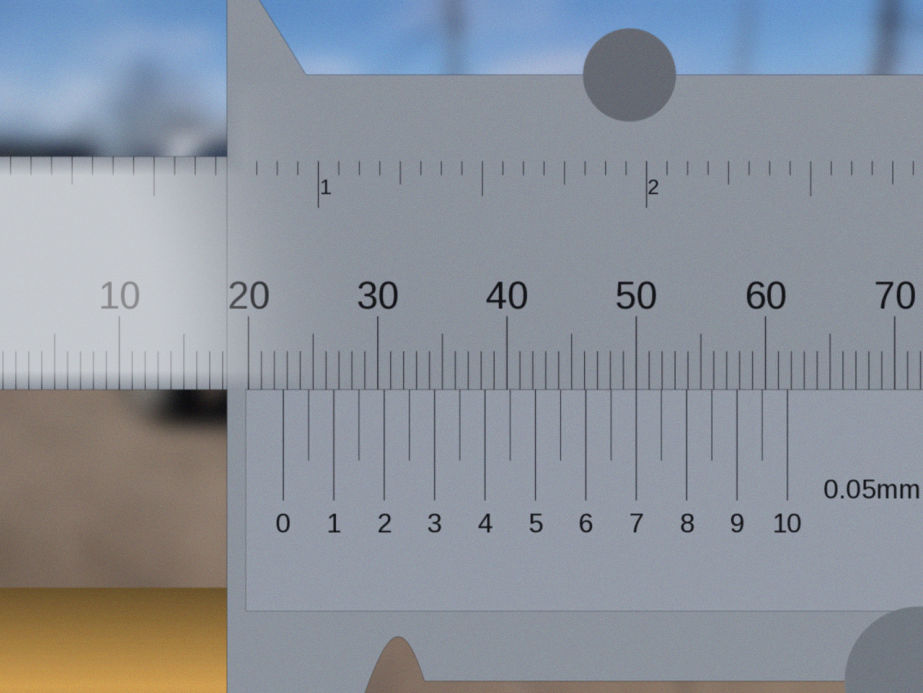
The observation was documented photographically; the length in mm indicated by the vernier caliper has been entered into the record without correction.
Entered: 22.7 mm
